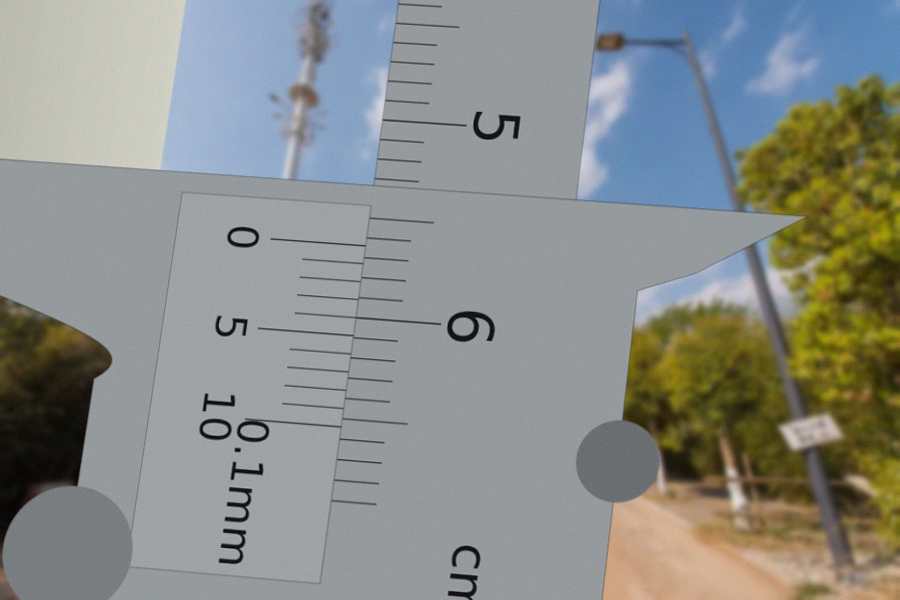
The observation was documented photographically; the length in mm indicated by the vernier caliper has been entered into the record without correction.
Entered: 56.4 mm
